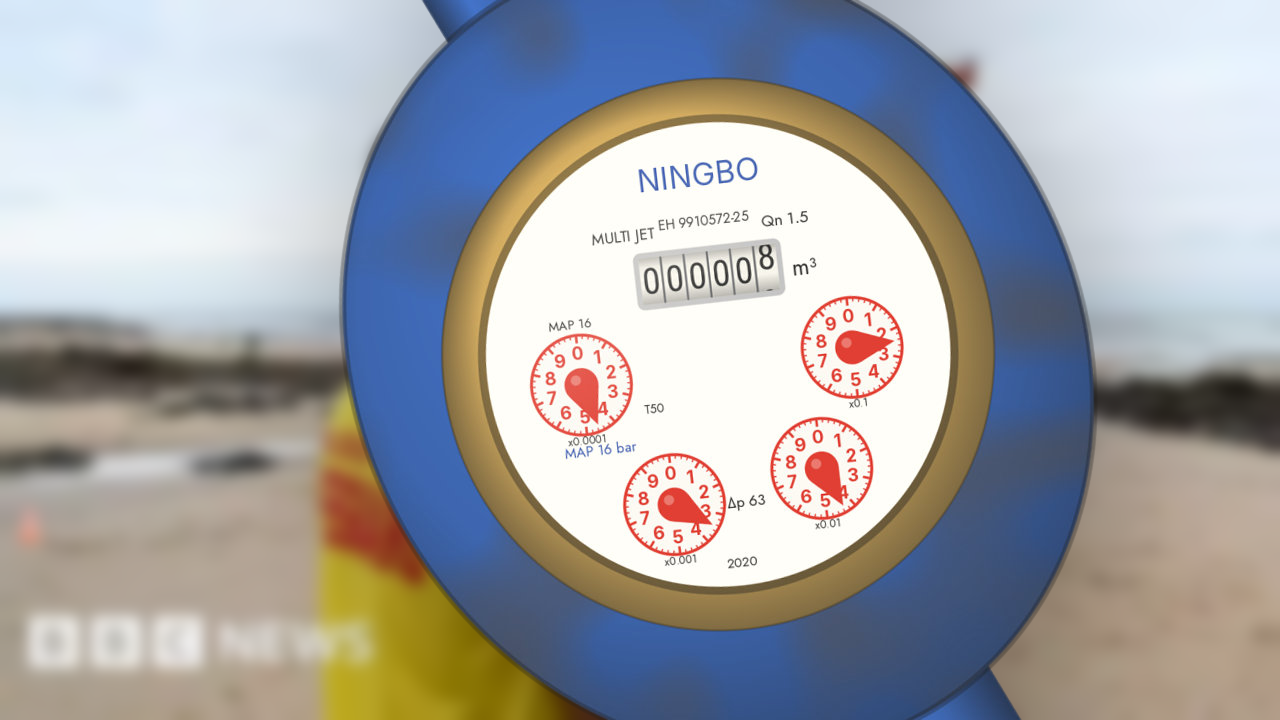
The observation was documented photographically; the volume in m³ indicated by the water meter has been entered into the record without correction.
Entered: 8.2434 m³
